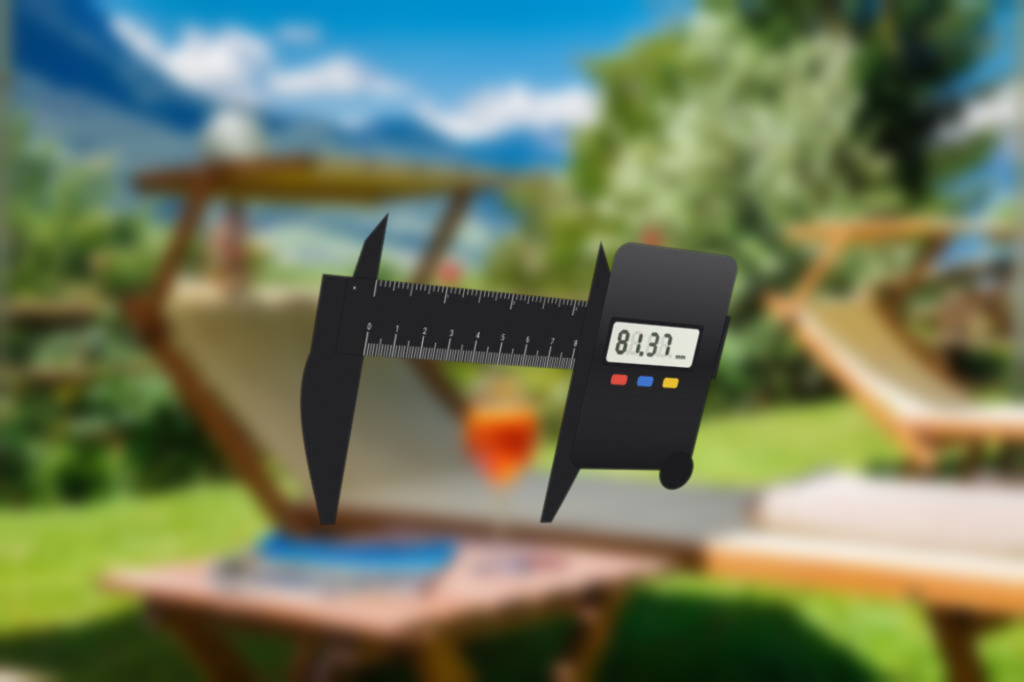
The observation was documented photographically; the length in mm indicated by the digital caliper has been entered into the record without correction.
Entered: 81.37 mm
